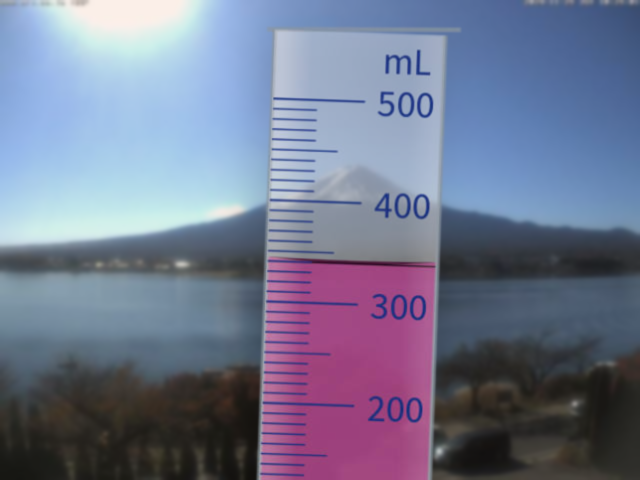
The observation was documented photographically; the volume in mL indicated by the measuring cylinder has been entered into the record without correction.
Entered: 340 mL
